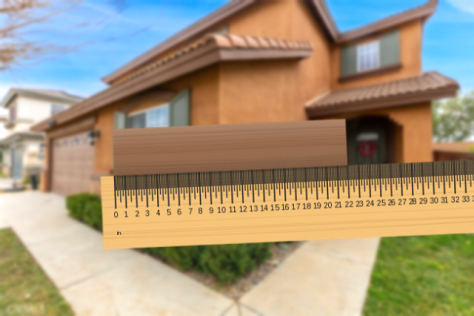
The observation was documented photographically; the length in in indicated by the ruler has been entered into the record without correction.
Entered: 22 in
